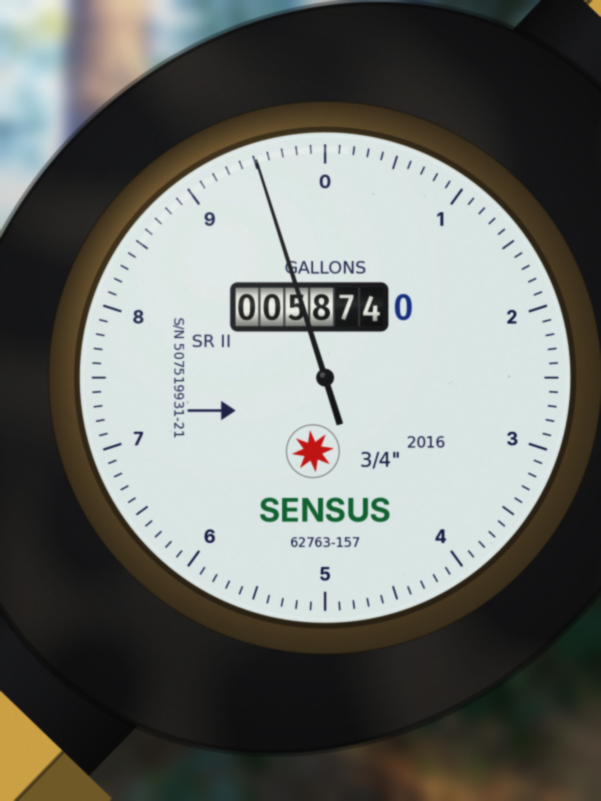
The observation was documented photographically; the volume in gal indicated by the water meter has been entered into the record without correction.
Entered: 58739.5 gal
